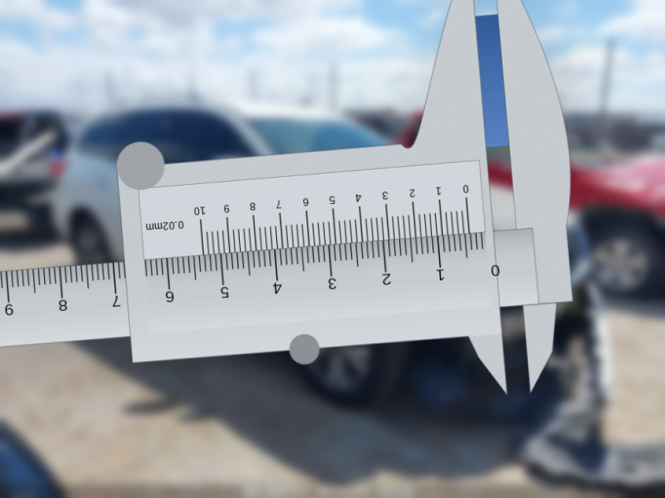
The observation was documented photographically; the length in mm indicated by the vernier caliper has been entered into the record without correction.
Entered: 4.2 mm
